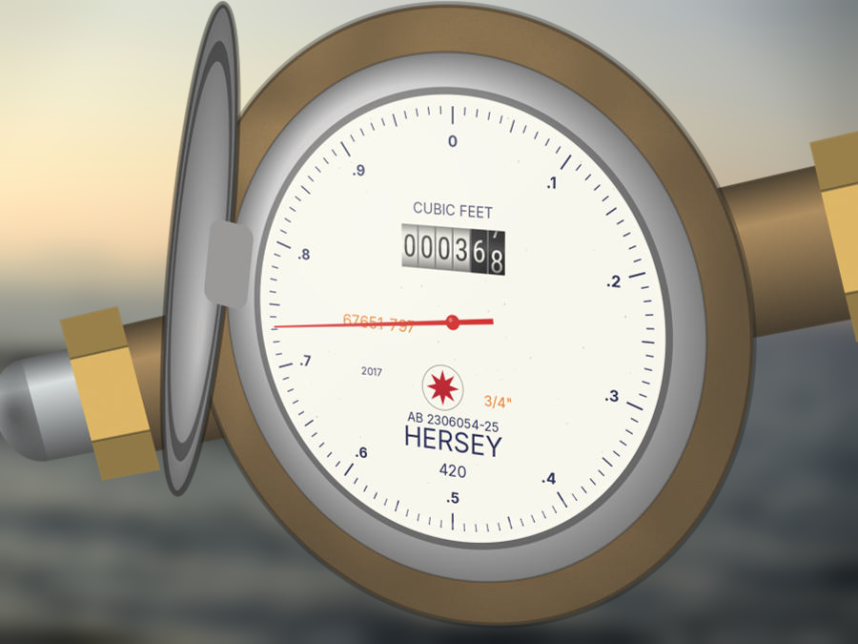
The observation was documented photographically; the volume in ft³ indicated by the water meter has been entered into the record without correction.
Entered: 367.73 ft³
